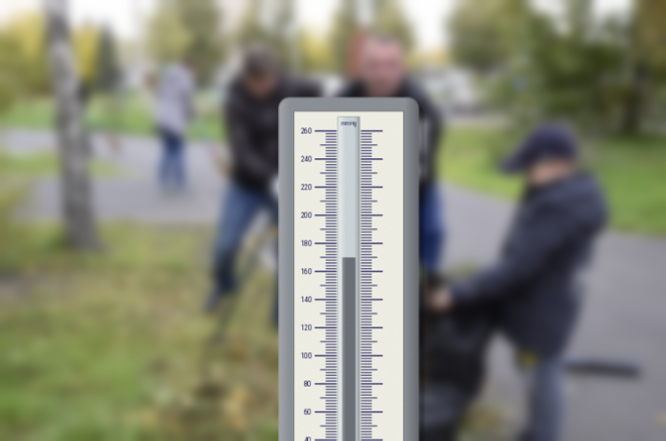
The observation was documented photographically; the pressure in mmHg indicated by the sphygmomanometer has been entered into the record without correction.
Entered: 170 mmHg
